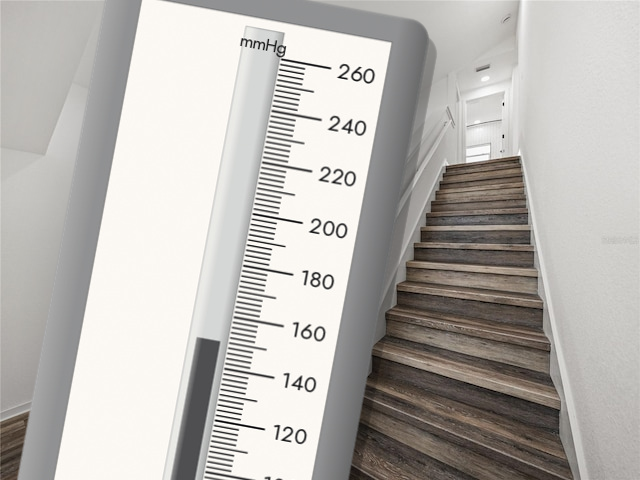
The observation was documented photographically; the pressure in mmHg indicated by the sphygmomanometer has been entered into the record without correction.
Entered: 150 mmHg
